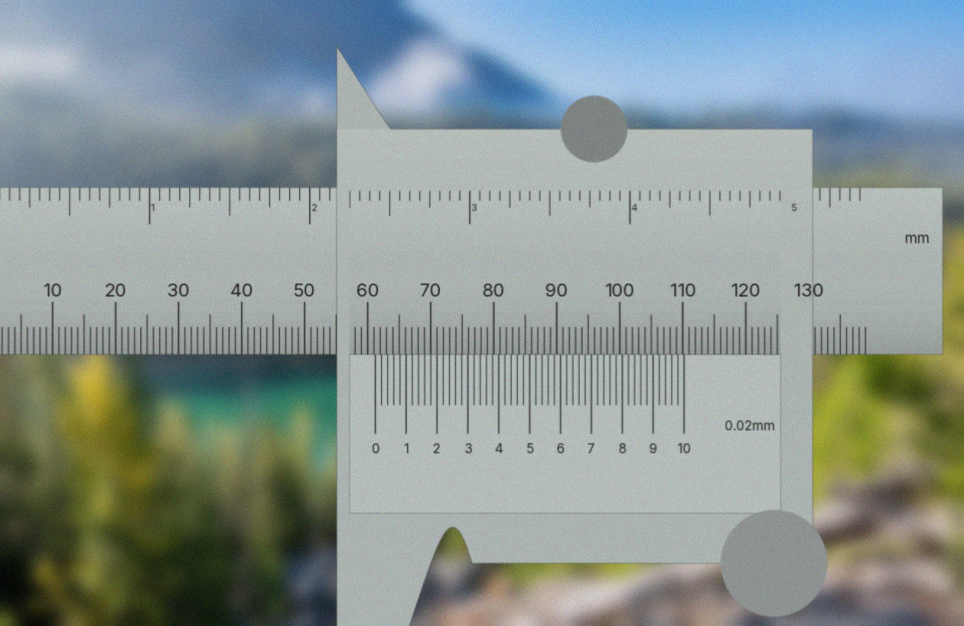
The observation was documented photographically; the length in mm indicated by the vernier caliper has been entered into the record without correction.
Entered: 61.2 mm
